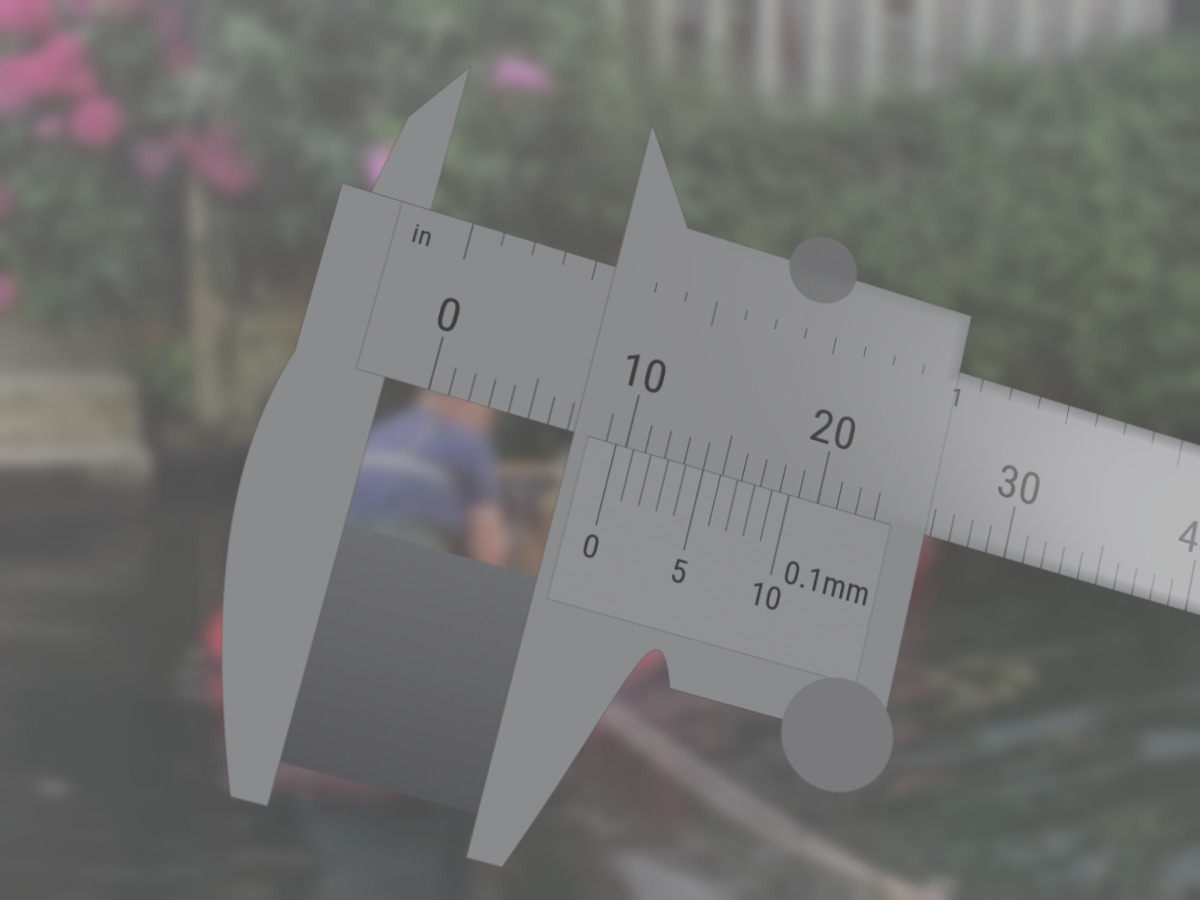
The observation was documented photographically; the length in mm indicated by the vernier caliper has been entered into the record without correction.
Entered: 9.5 mm
